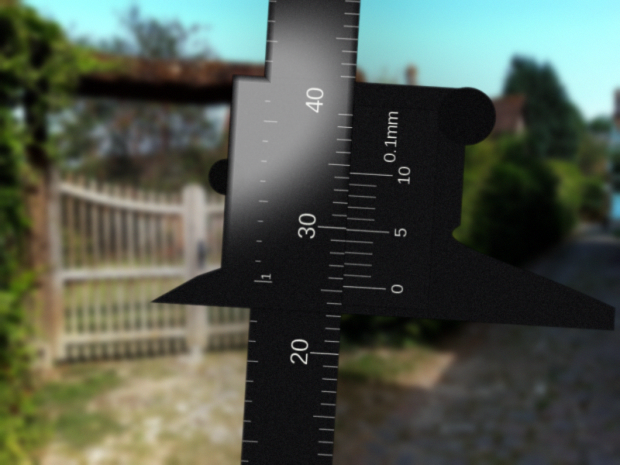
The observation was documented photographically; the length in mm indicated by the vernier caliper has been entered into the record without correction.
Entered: 25.4 mm
